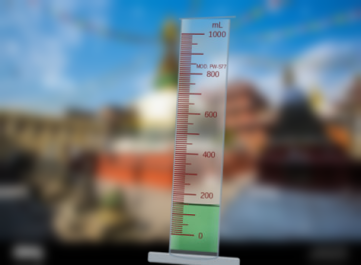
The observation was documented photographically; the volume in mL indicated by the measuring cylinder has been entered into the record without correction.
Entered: 150 mL
